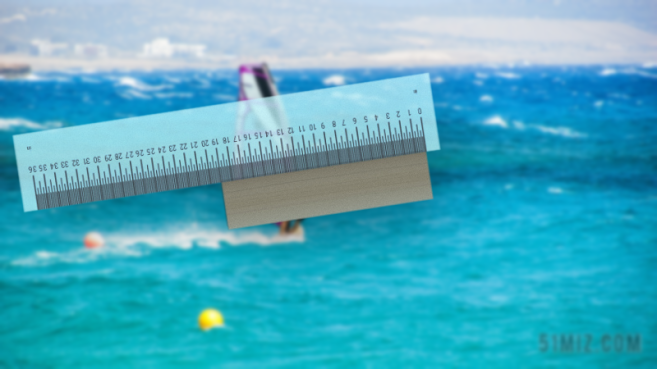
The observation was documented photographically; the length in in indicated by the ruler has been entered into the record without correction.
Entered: 19 in
